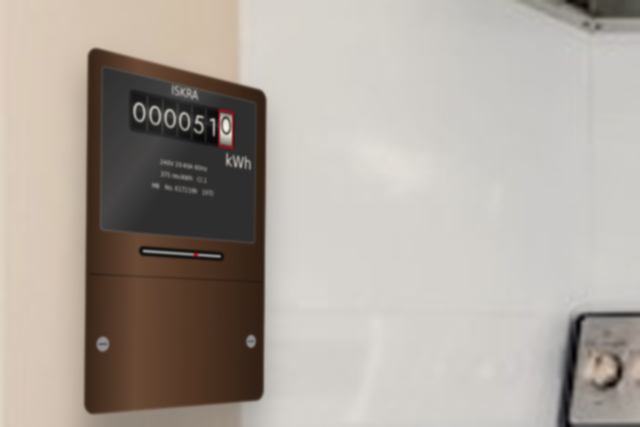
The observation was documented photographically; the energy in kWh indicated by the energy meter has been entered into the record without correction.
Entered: 51.0 kWh
